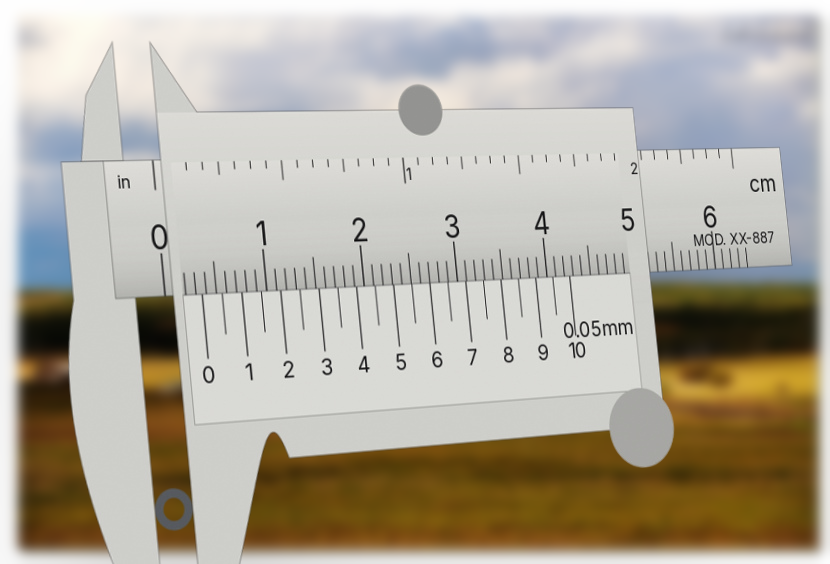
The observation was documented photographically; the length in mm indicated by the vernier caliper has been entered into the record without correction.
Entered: 3.6 mm
